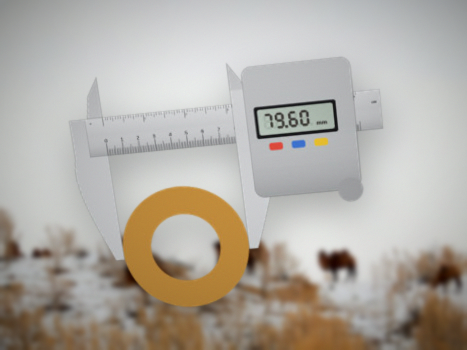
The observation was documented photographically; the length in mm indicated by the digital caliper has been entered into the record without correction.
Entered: 79.60 mm
